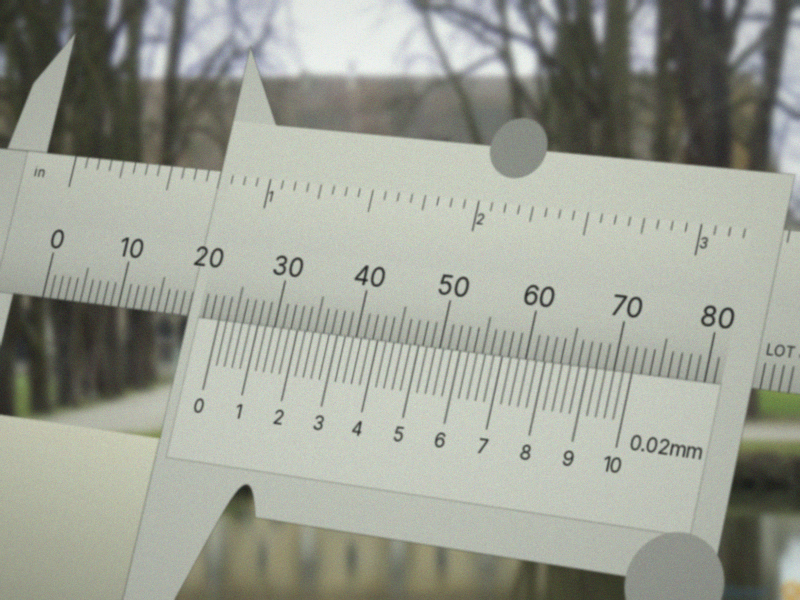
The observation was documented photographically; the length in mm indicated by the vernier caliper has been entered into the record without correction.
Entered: 23.0 mm
